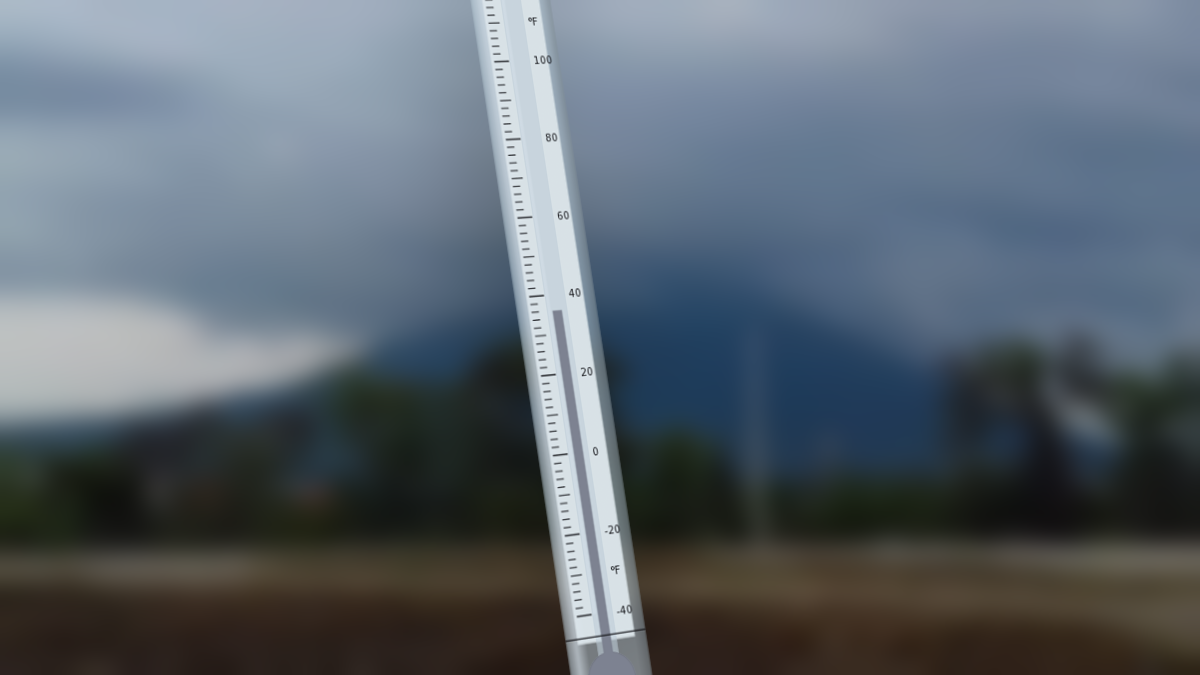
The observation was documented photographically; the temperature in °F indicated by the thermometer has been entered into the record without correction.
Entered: 36 °F
